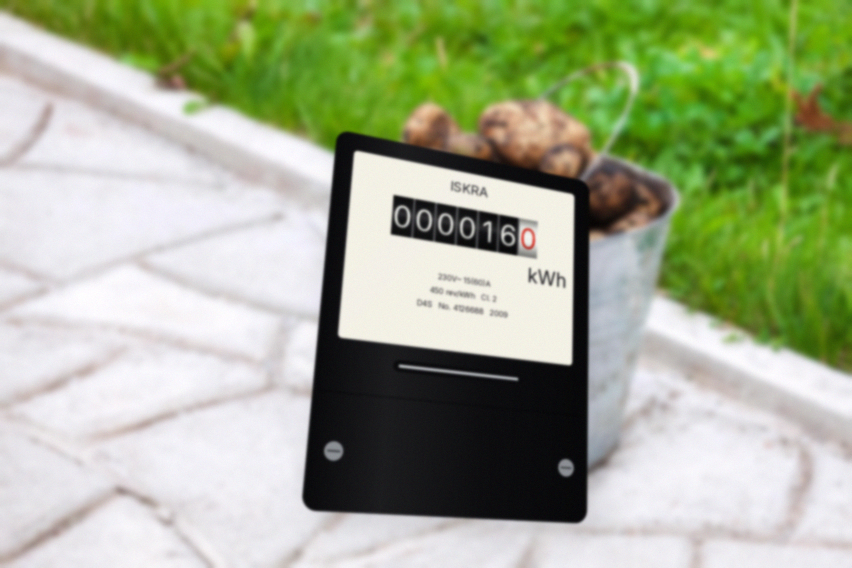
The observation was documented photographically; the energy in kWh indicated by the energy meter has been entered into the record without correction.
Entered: 16.0 kWh
